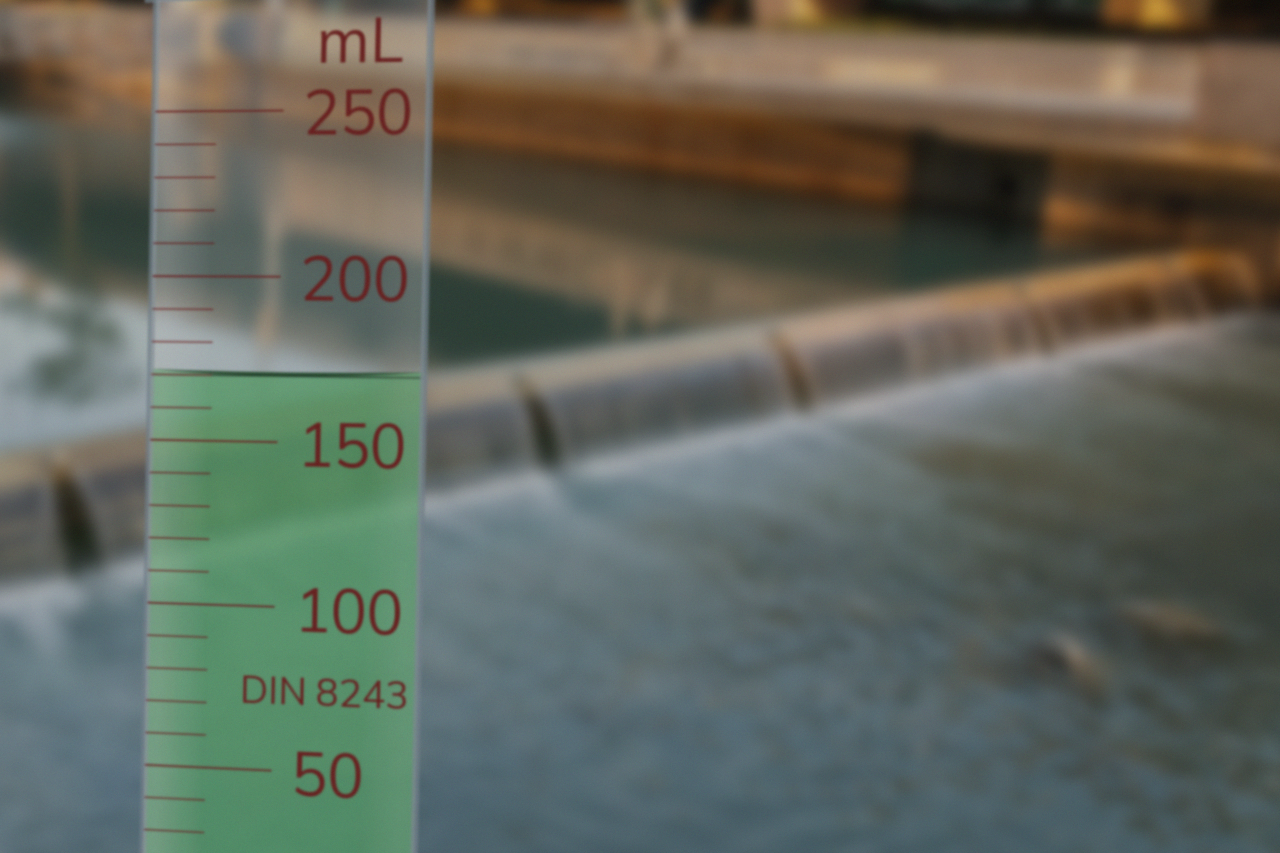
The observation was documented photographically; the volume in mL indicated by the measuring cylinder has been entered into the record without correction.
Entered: 170 mL
